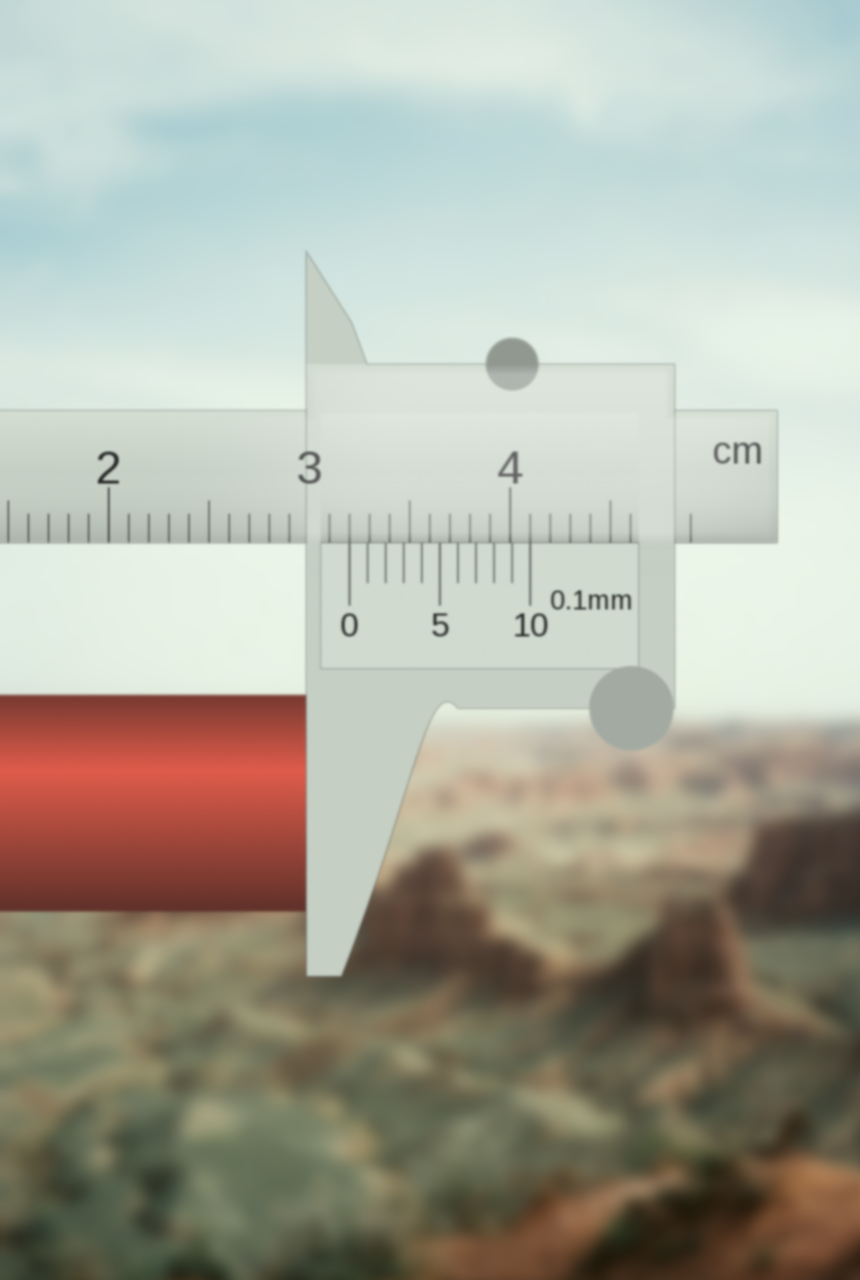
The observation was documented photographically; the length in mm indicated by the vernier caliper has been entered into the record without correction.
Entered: 32.0 mm
